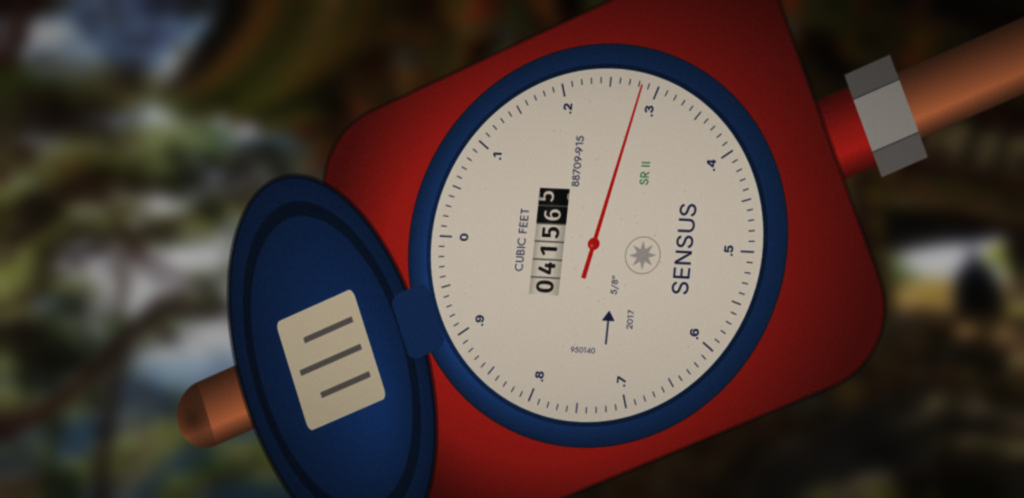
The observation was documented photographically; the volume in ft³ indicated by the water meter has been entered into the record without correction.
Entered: 41565.28 ft³
